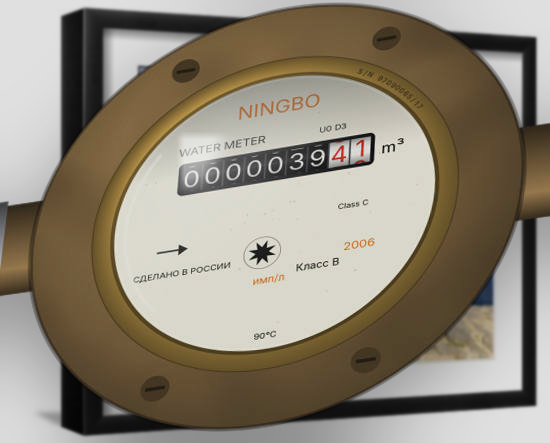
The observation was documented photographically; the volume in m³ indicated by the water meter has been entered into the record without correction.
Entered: 39.41 m³
